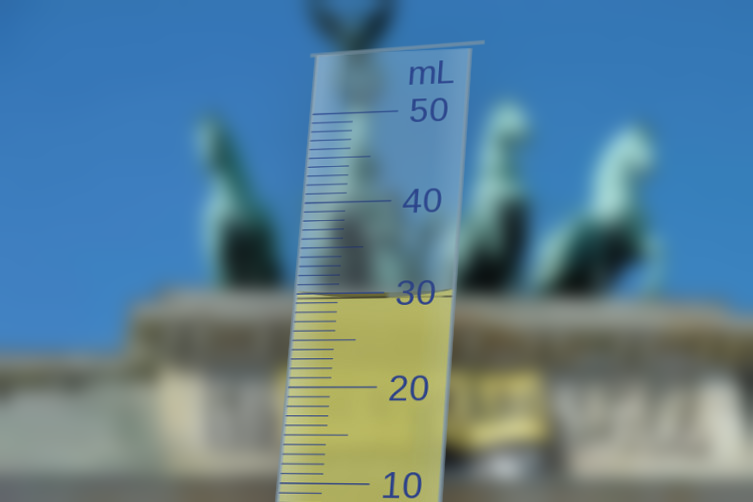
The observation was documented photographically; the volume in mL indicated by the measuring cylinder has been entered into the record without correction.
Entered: 29.5 mL
